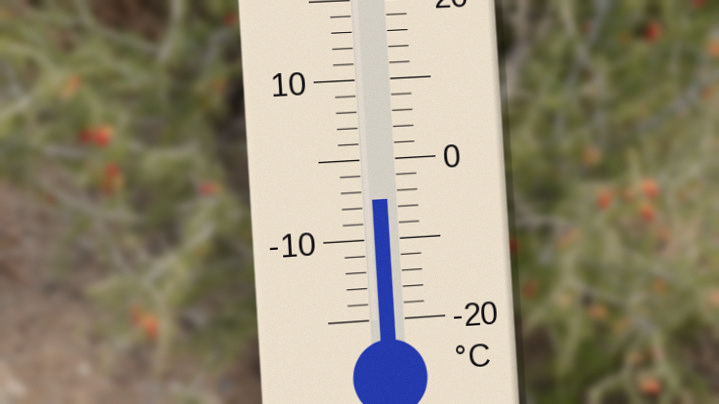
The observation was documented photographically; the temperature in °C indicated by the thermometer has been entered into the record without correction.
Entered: -5 °C
